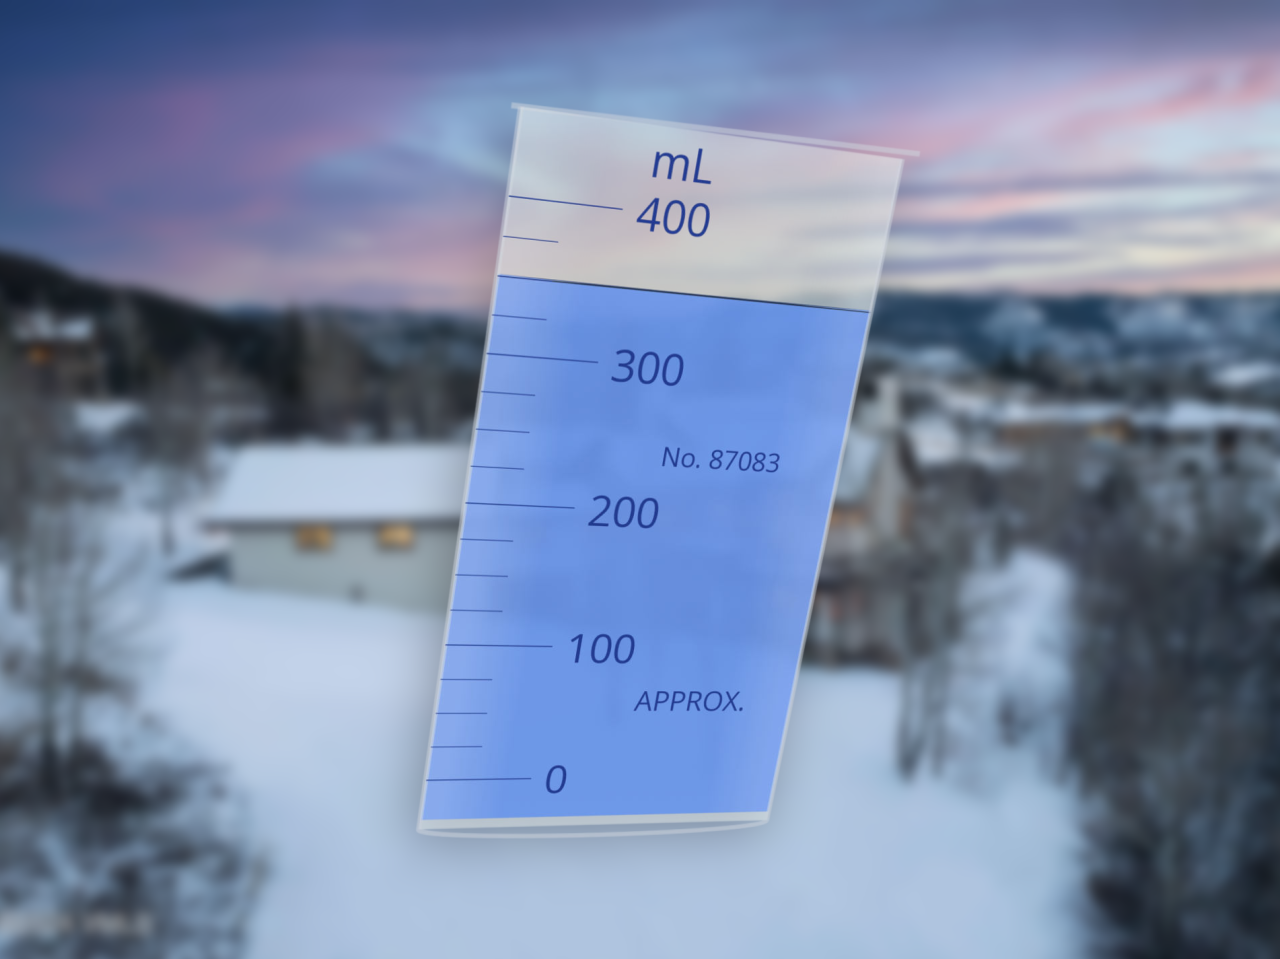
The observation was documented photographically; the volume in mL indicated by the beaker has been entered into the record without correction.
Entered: 350 mL
